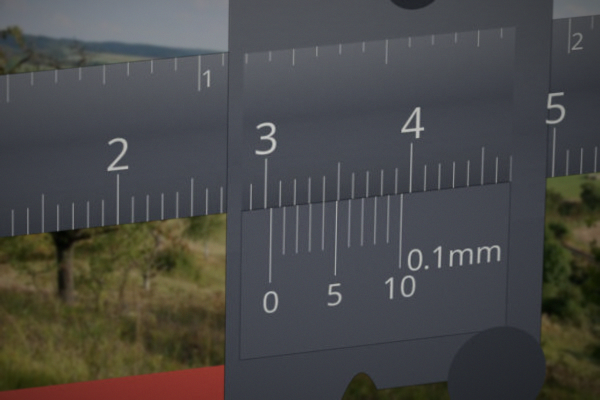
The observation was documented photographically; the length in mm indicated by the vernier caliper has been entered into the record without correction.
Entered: 30.4 mm
